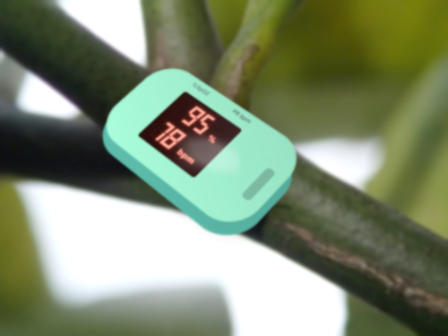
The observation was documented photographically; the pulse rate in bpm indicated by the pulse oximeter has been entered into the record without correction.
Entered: 78 bpm
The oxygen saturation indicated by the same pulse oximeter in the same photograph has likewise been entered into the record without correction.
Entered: 95 %
